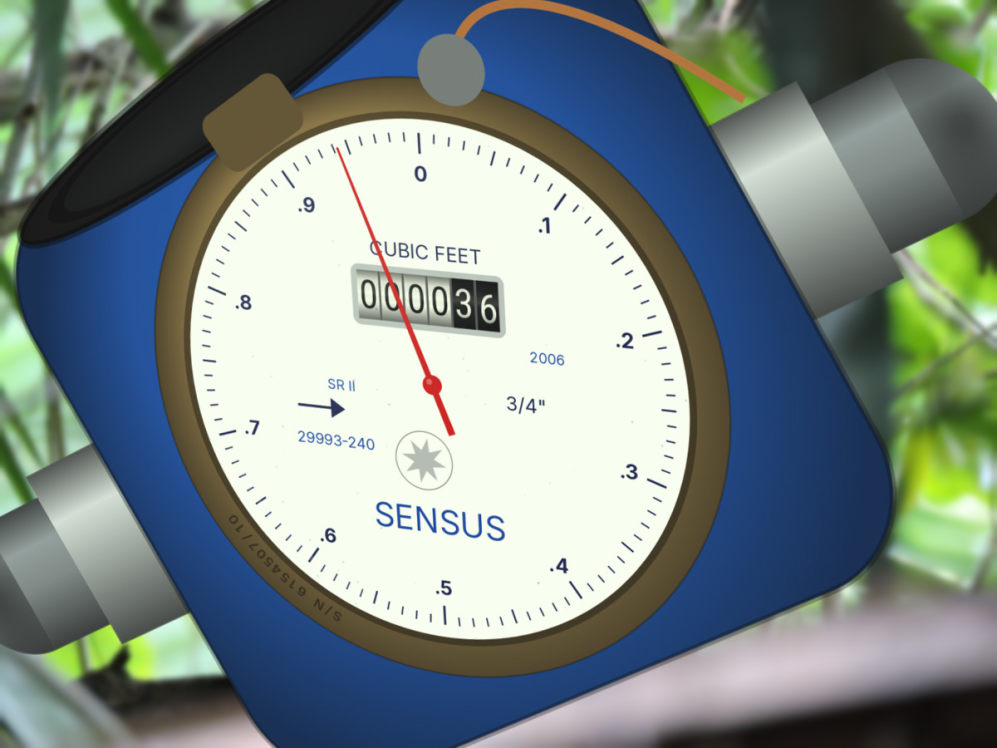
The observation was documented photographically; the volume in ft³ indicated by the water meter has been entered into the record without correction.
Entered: 35.94 ft³
